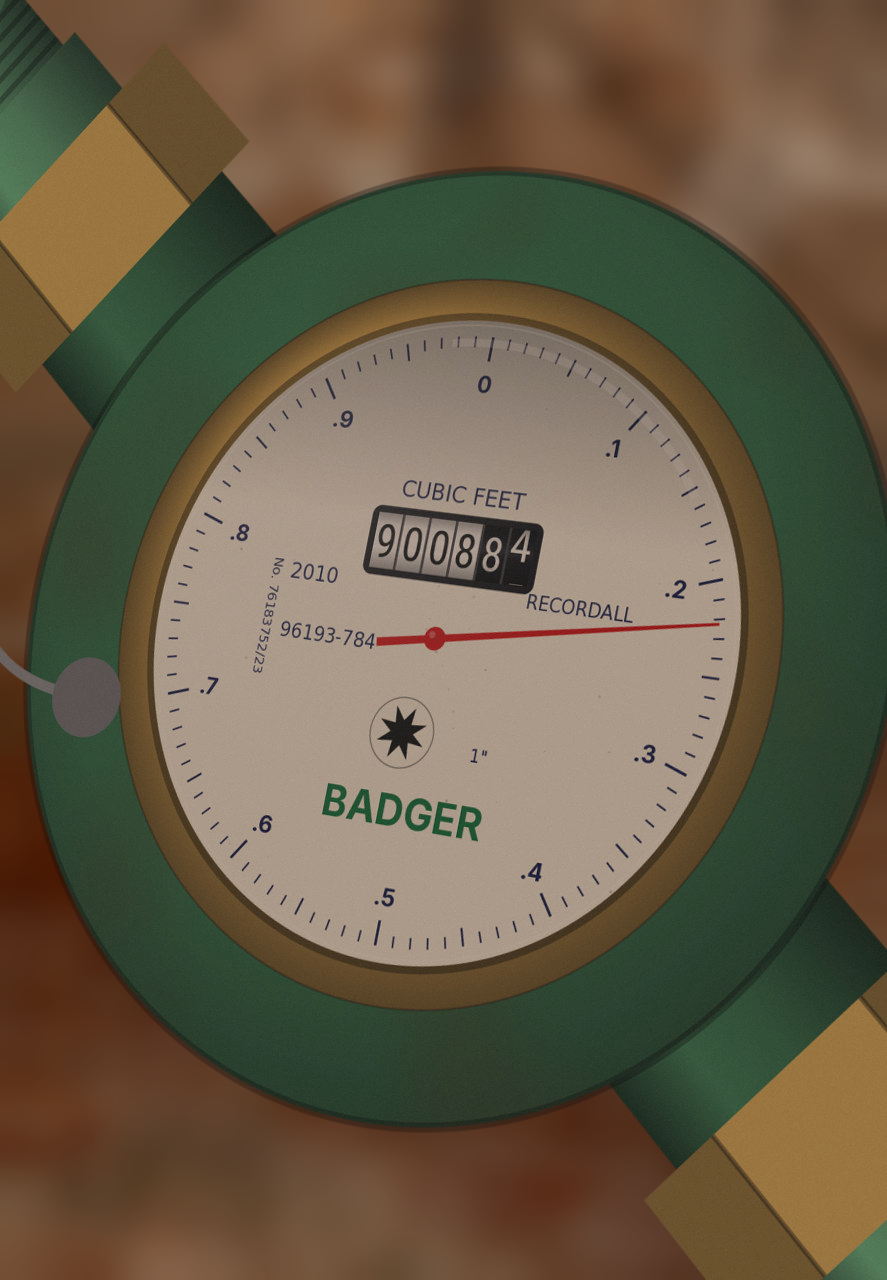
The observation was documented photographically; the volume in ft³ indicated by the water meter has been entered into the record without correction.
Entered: 900884.22 ft³
